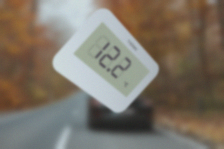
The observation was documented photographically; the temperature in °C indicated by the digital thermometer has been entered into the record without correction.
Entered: 12.2 °C
